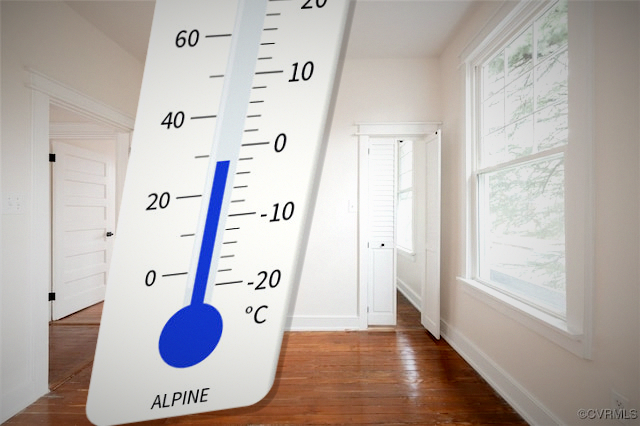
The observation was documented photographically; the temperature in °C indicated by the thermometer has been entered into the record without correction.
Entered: -2 °C
